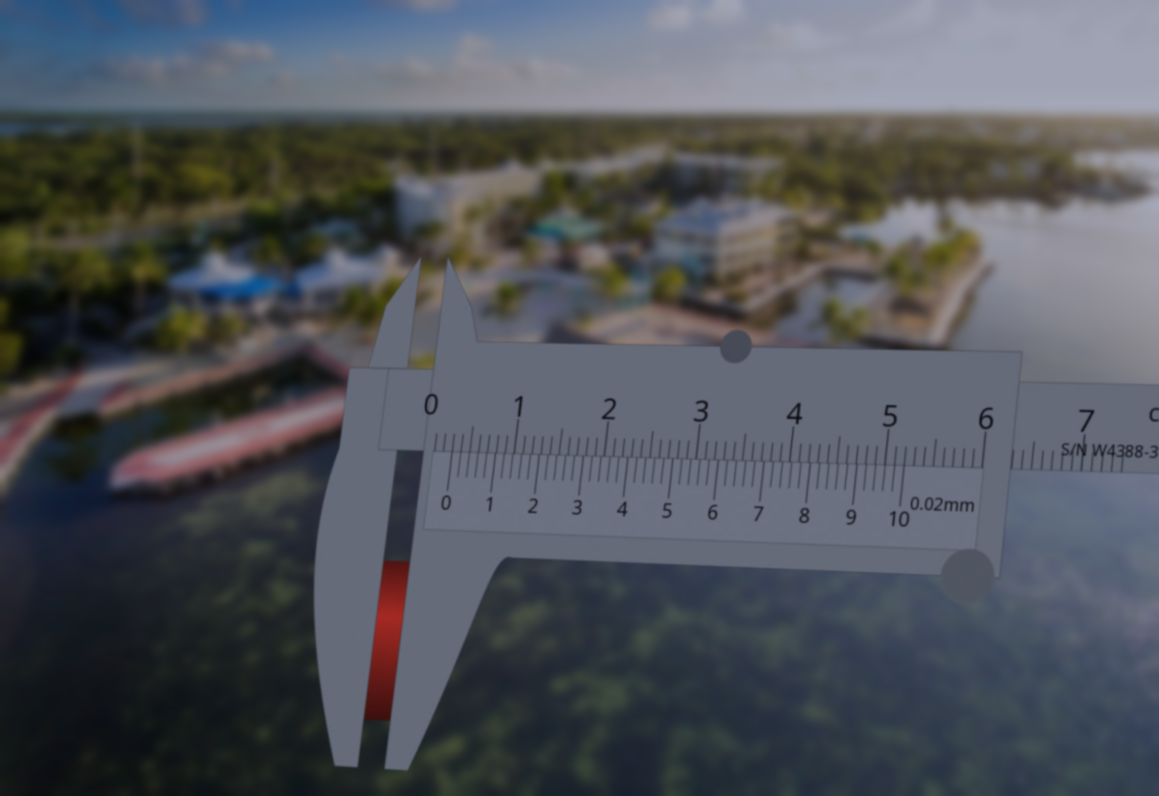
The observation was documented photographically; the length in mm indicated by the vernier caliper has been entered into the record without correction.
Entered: 3.0 mm
